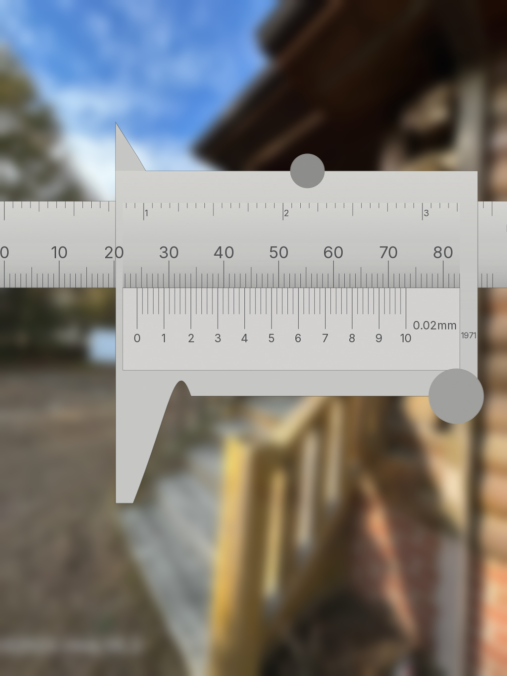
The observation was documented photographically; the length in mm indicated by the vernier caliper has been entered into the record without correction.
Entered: 24.2 mm
